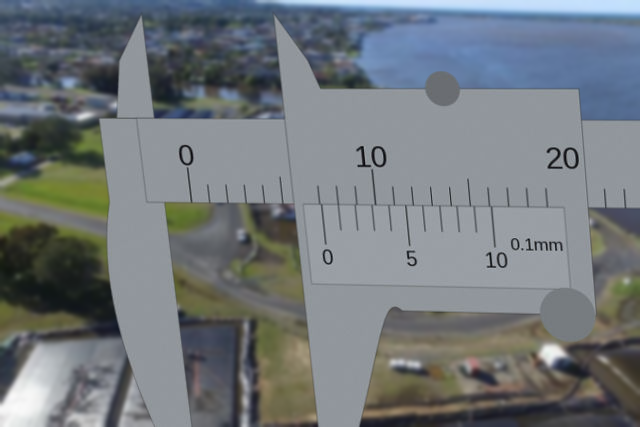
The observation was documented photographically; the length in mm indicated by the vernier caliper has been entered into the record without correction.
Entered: 7.1 mm
